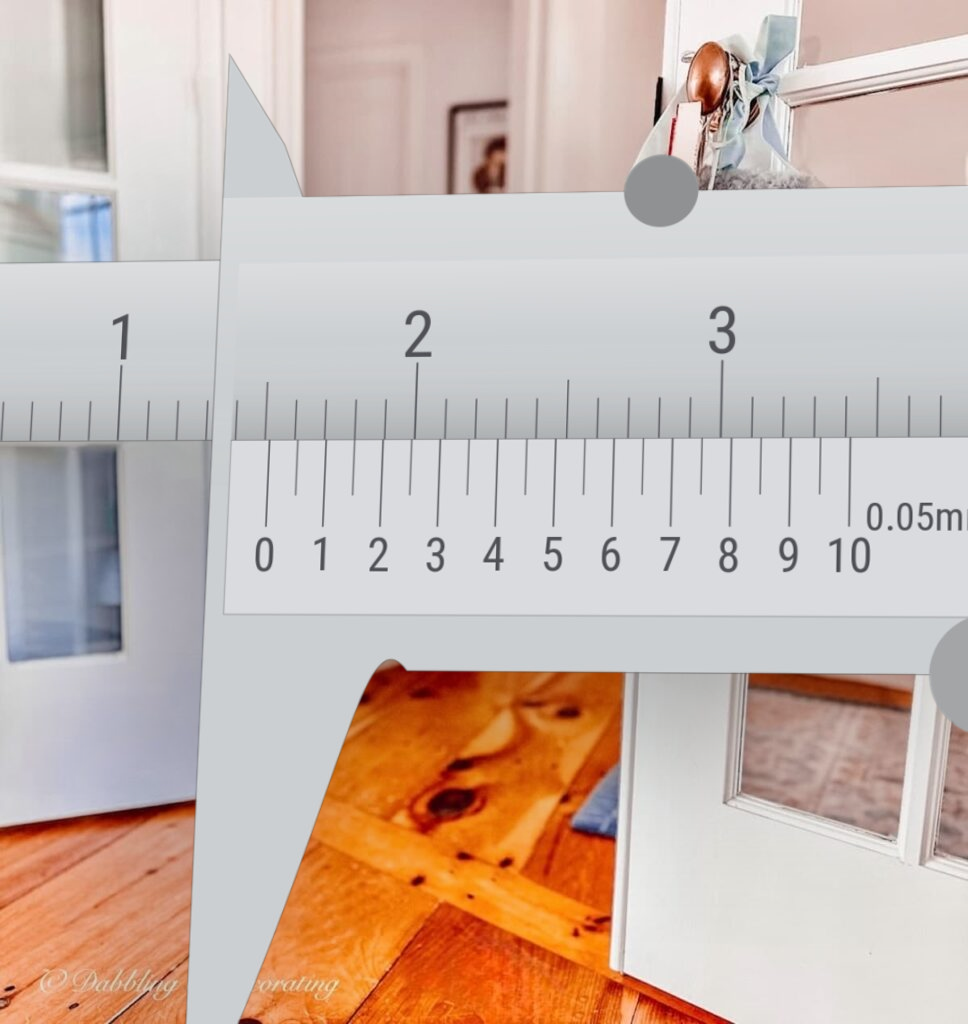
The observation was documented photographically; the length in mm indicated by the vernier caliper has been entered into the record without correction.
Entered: 15.15 mm
